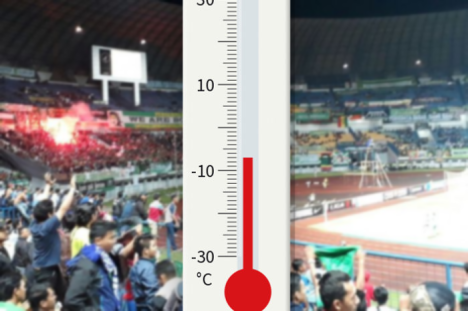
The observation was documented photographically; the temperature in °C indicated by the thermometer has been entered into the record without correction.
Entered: -7 °C
